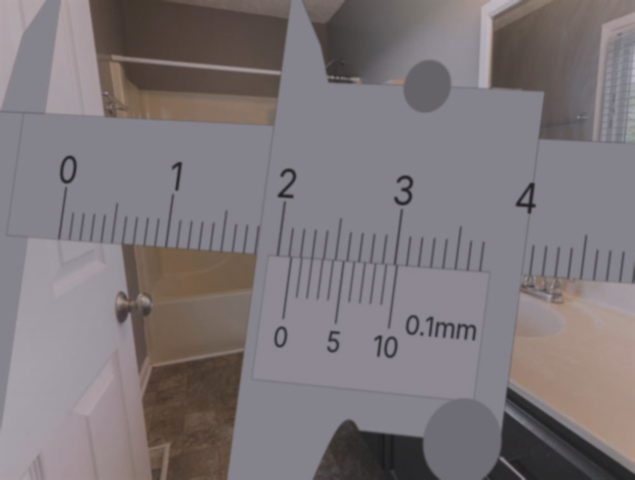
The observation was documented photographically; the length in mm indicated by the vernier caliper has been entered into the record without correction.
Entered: 21.2 mm
